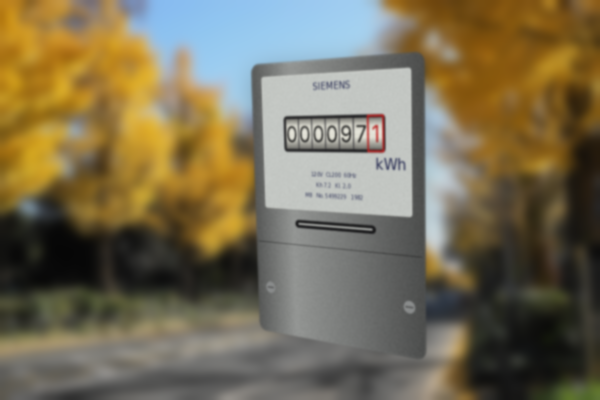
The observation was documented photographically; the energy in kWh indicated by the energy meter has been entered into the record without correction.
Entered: 97.1 kWh
